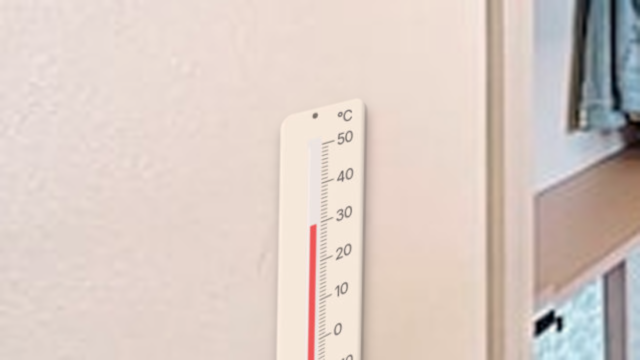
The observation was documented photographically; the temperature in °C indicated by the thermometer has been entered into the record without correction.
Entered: 30 °C
